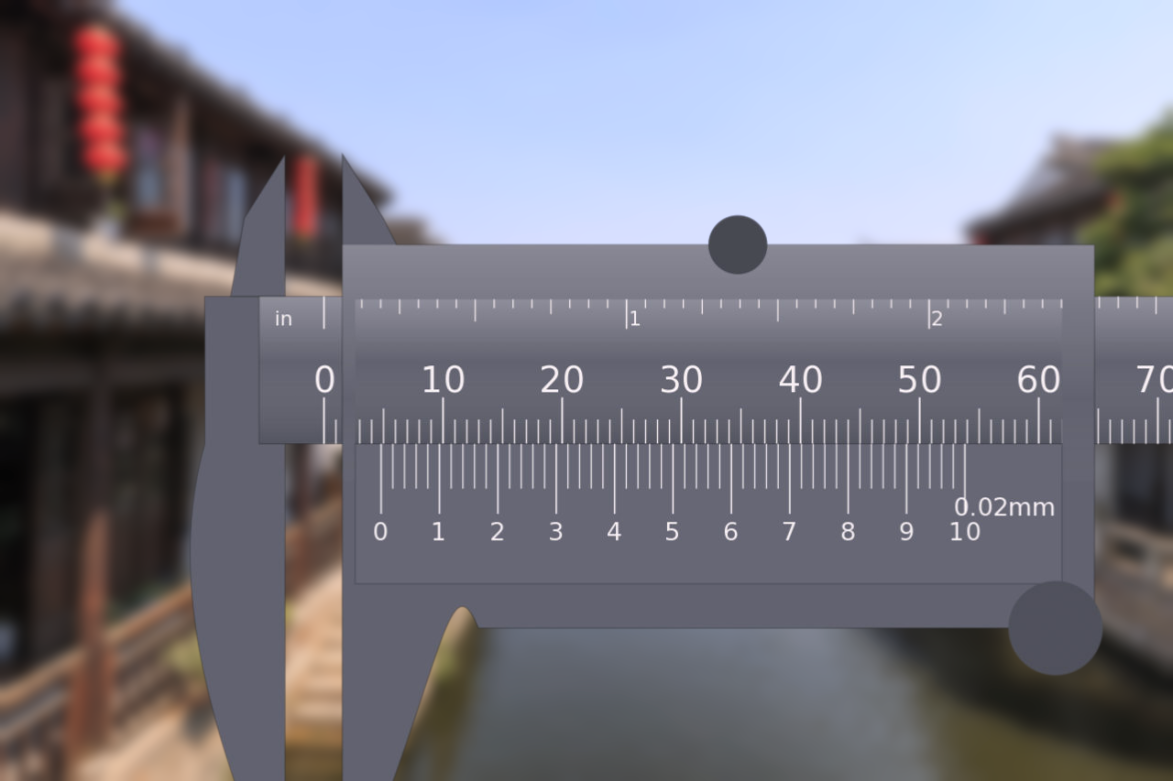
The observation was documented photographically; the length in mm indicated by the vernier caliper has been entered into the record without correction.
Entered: 4.8 mm
